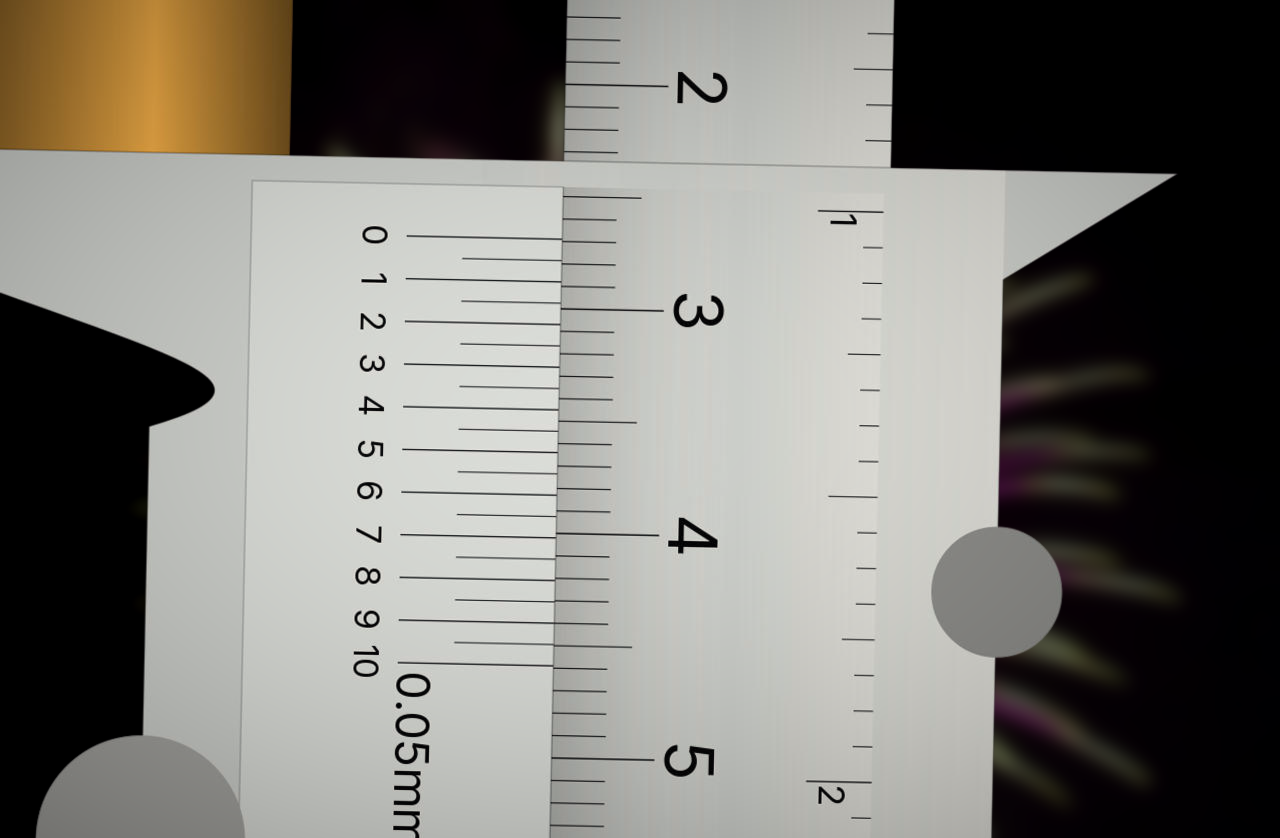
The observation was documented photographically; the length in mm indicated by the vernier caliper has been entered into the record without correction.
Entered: 26.9 mm
